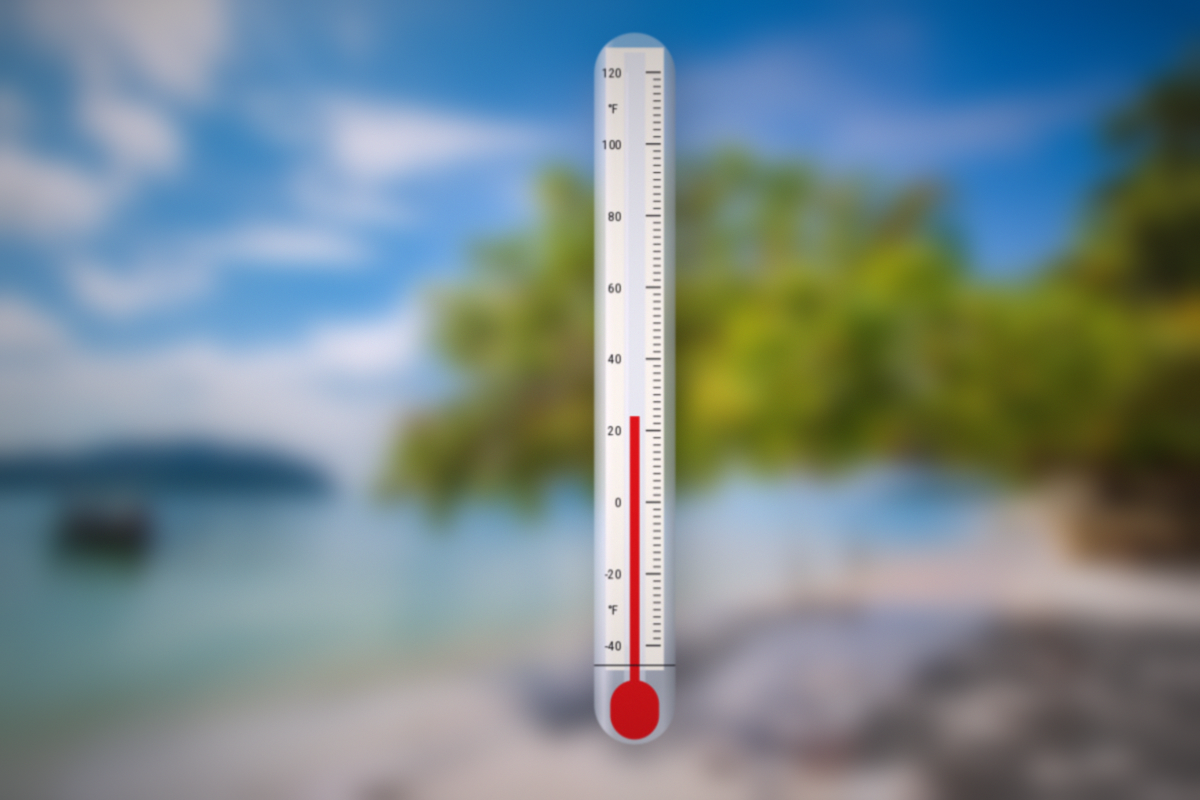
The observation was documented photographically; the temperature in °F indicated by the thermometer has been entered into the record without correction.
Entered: 24 °F
